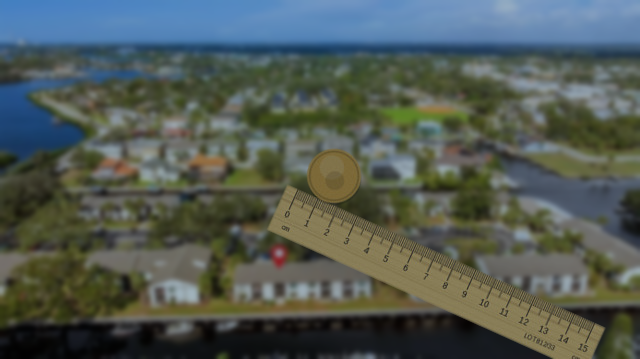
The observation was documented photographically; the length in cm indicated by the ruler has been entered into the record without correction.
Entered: 2.5 cm
